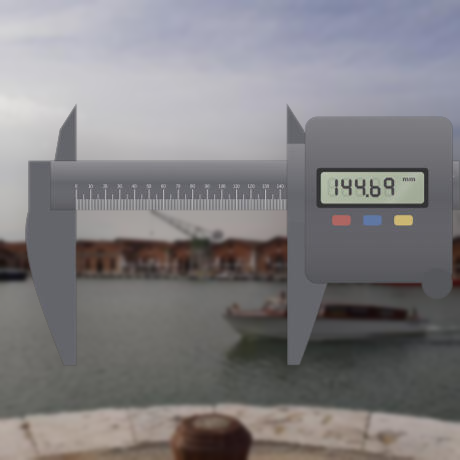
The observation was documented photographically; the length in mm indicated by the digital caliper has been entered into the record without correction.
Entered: 144.69 mm
